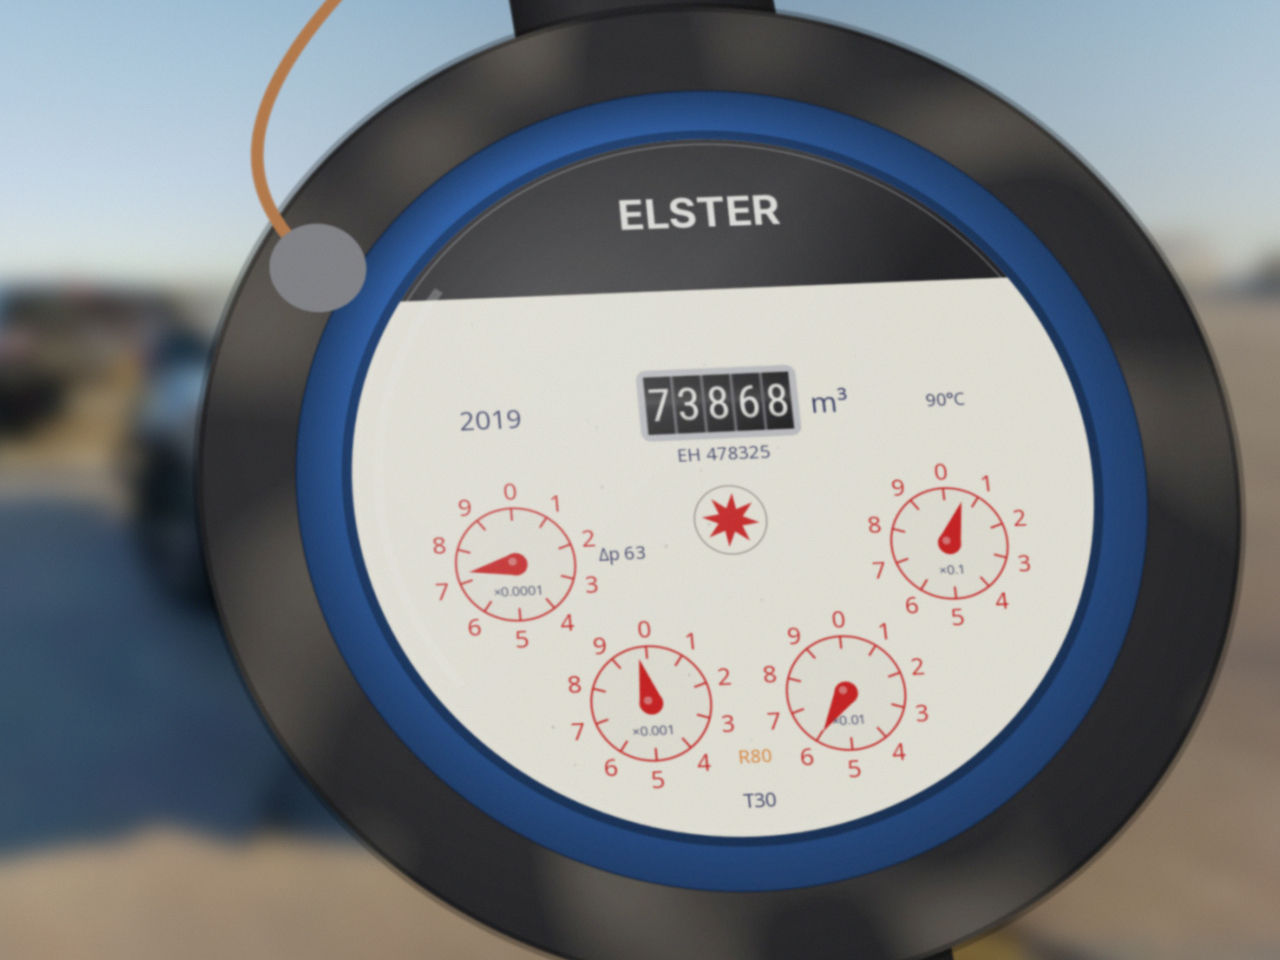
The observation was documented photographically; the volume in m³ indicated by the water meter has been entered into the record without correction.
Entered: 73868.0597 m³
